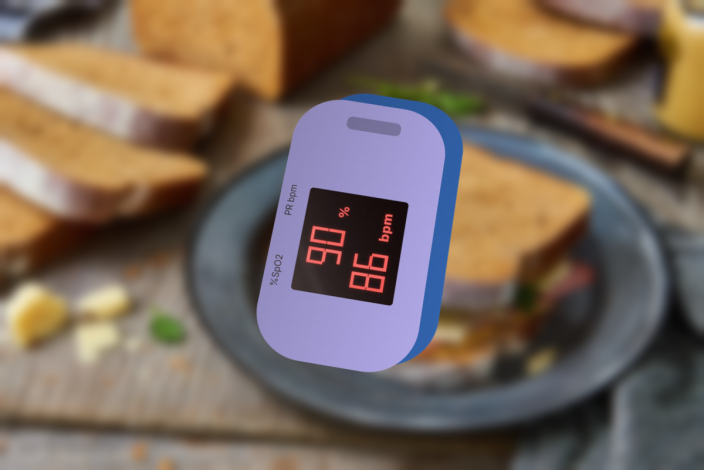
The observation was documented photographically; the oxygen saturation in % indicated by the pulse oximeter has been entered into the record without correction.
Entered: 90 %
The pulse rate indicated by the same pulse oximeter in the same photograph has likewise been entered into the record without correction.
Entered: 86 bpm
